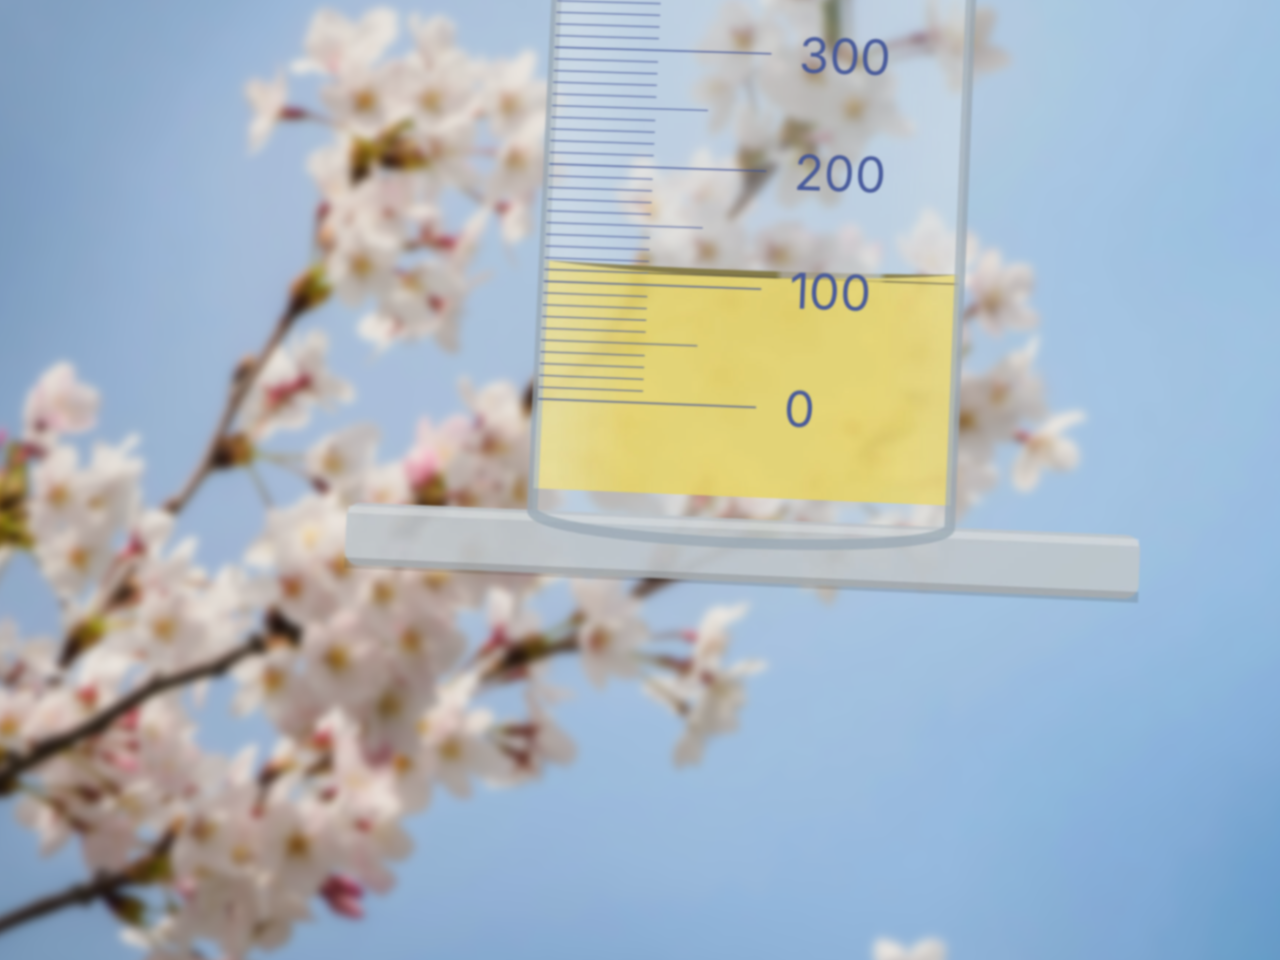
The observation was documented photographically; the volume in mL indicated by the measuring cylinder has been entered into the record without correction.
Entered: 110 mL
